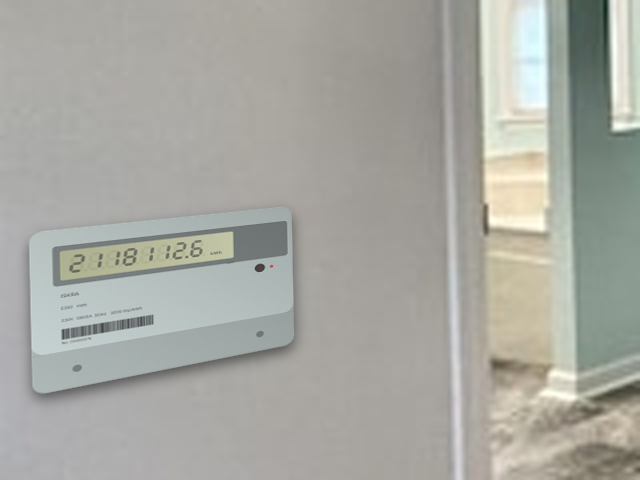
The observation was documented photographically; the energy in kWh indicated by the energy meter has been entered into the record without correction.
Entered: 2118112.6 kWh
